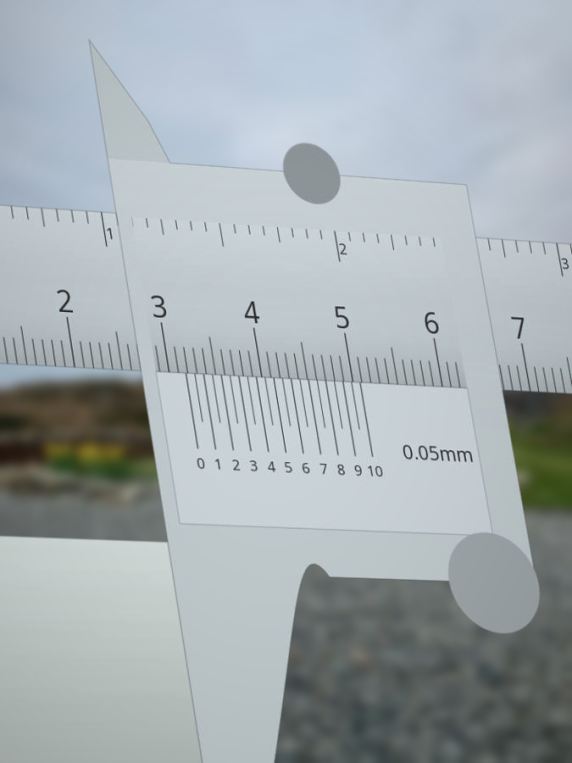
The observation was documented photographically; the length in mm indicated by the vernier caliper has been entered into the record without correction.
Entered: 31.8 mm
